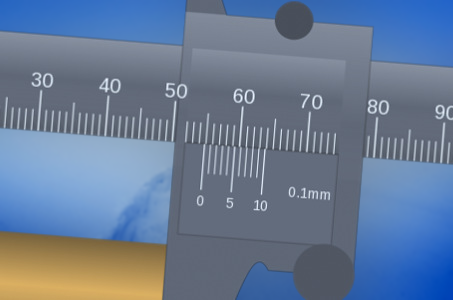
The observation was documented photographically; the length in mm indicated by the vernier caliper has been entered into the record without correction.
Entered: 54.8 mm
